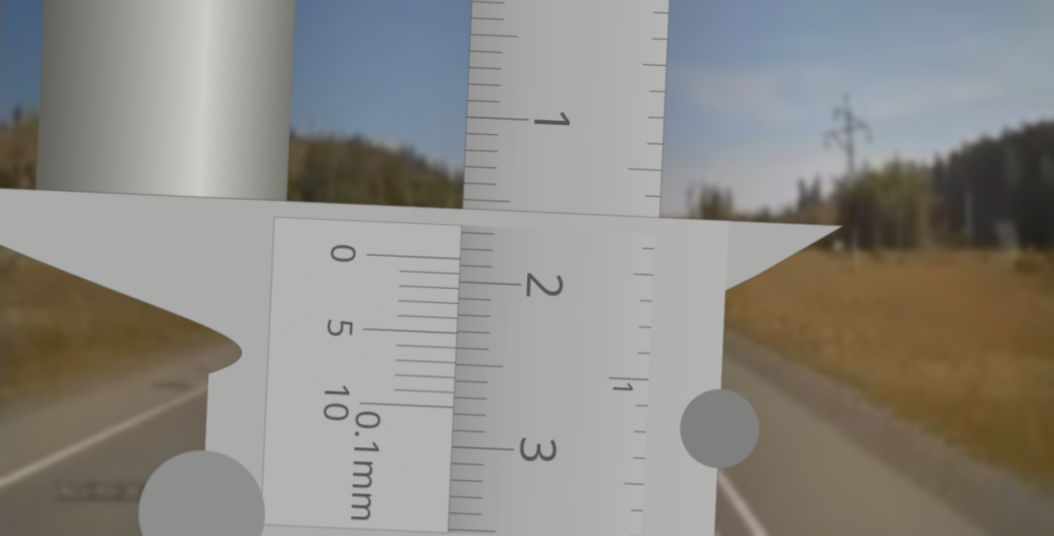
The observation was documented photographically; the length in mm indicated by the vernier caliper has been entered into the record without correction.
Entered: 18.6 mm
